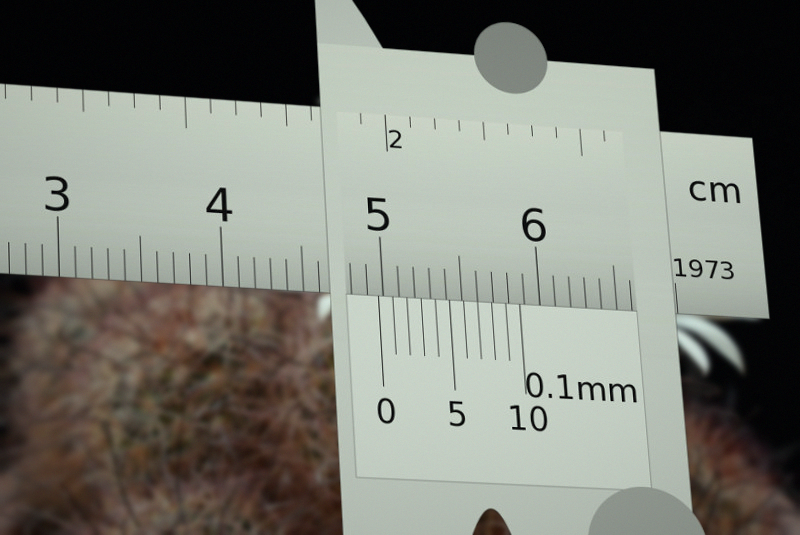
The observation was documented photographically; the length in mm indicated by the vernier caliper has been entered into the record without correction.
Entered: 49.7 mm
